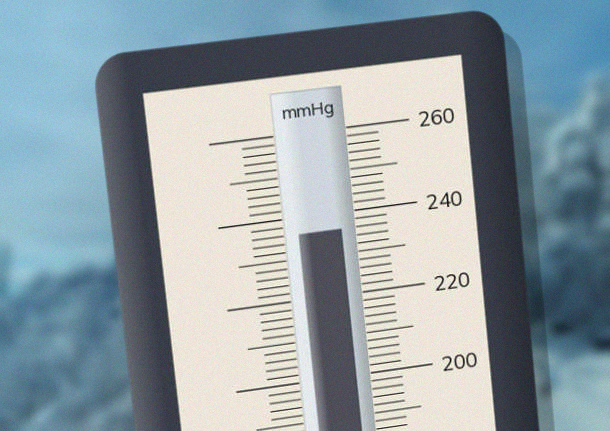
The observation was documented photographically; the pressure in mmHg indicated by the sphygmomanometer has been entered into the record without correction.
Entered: 236 mmHg
